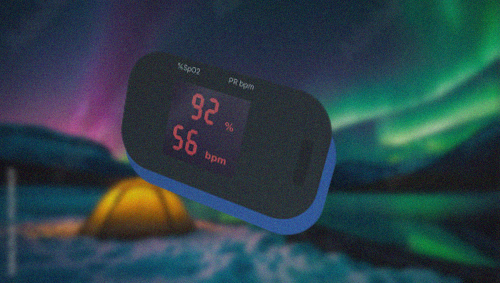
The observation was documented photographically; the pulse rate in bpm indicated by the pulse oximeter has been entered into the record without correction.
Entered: 56 bpm
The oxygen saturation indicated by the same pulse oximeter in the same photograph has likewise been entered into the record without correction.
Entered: 92 %
